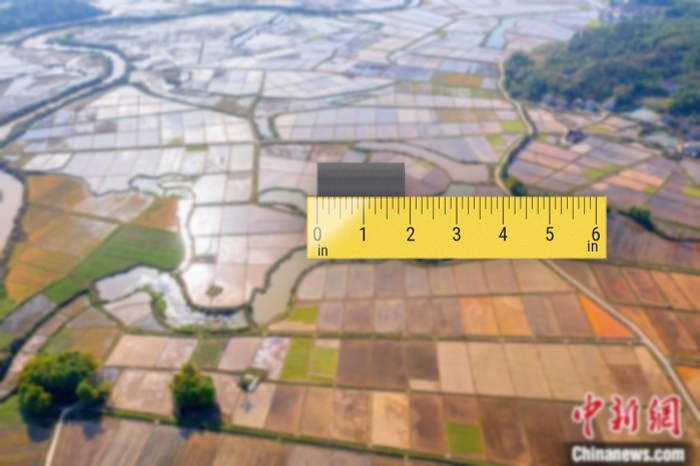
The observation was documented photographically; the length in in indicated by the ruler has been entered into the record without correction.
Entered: 1.875 in
